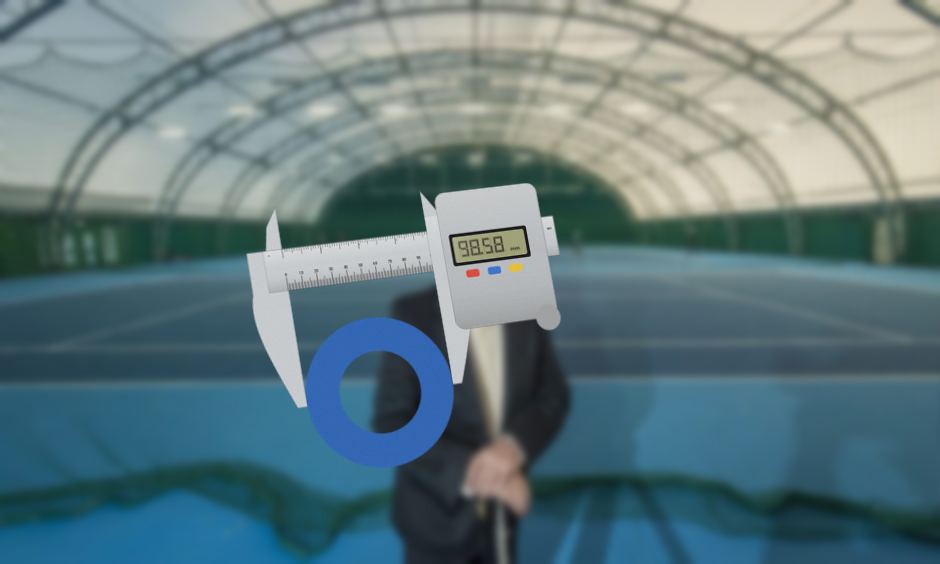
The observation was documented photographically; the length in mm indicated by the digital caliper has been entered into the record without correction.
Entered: 98.58 mm
